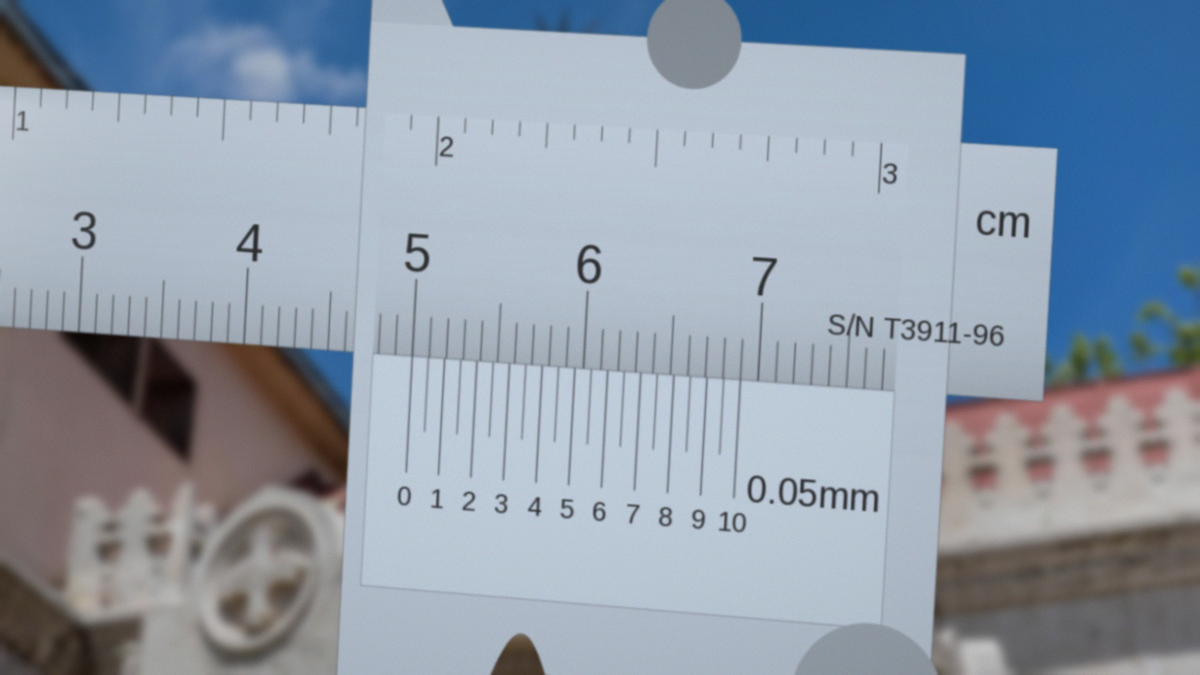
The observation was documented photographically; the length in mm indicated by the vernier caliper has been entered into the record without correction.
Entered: 50.0 mm
